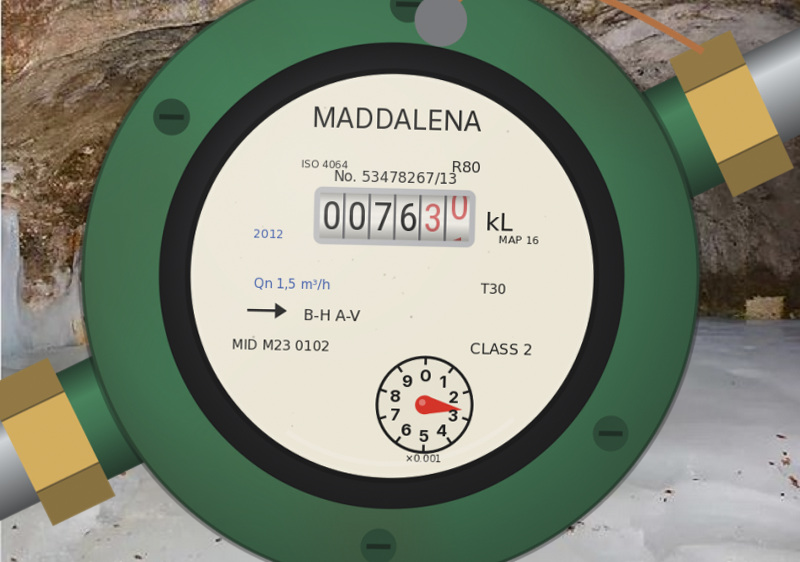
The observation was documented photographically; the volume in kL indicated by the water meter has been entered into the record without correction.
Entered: 76.302 kL
